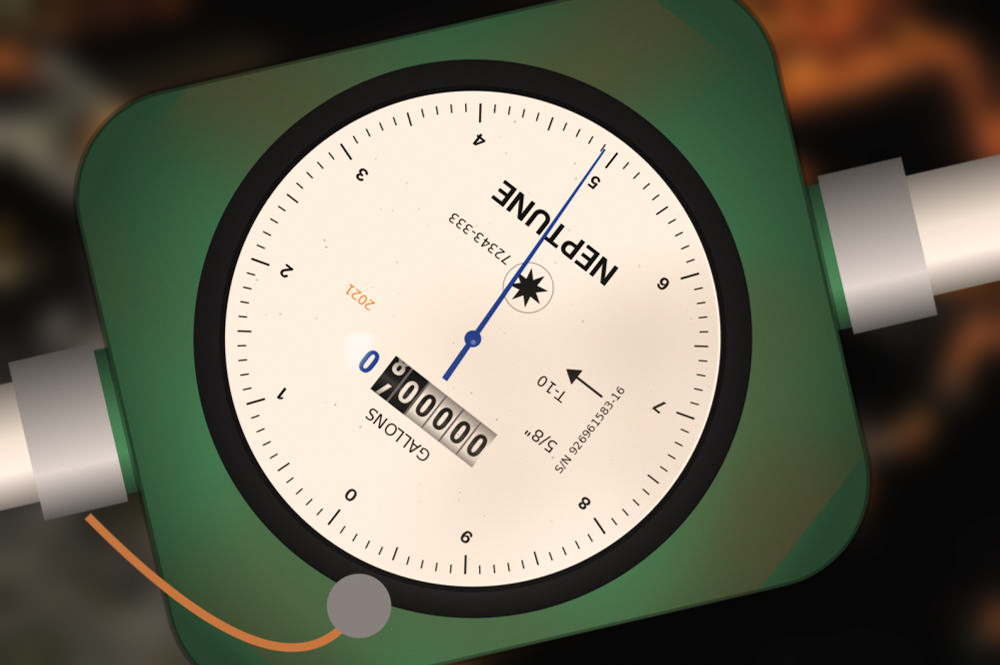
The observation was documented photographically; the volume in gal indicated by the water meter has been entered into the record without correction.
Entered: 74.9 gal
